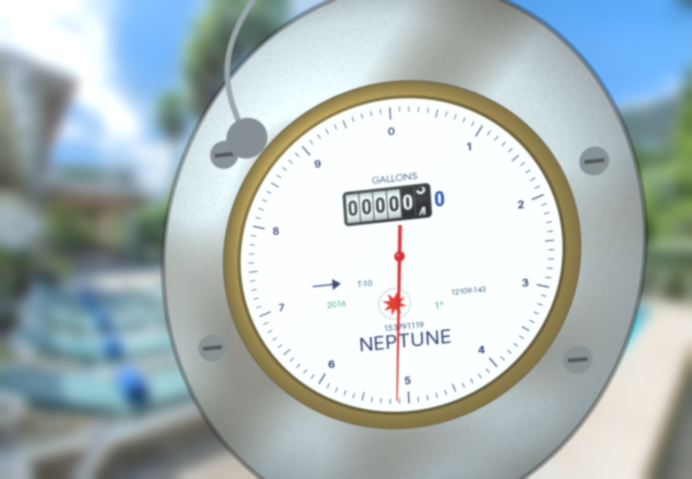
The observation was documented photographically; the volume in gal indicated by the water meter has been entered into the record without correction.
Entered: 35.1 gal
